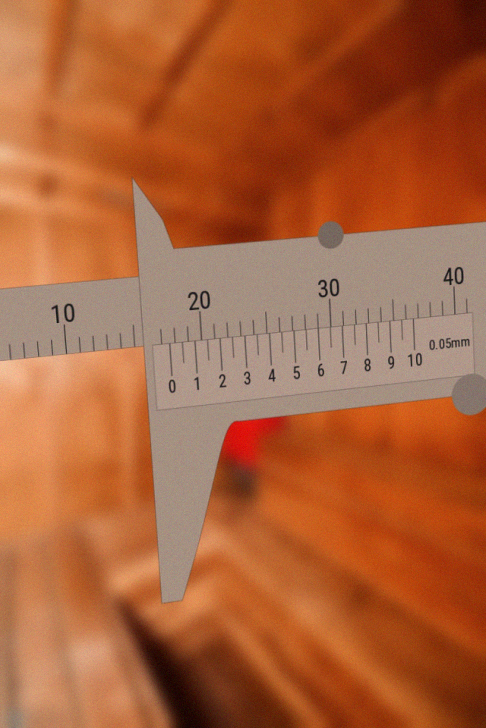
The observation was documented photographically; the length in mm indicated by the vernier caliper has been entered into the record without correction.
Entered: 17.6 mm
